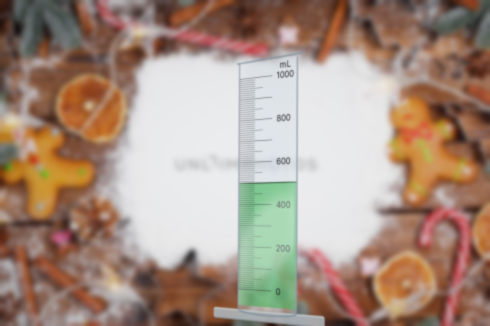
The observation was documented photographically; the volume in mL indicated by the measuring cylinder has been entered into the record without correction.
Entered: 500 mL
